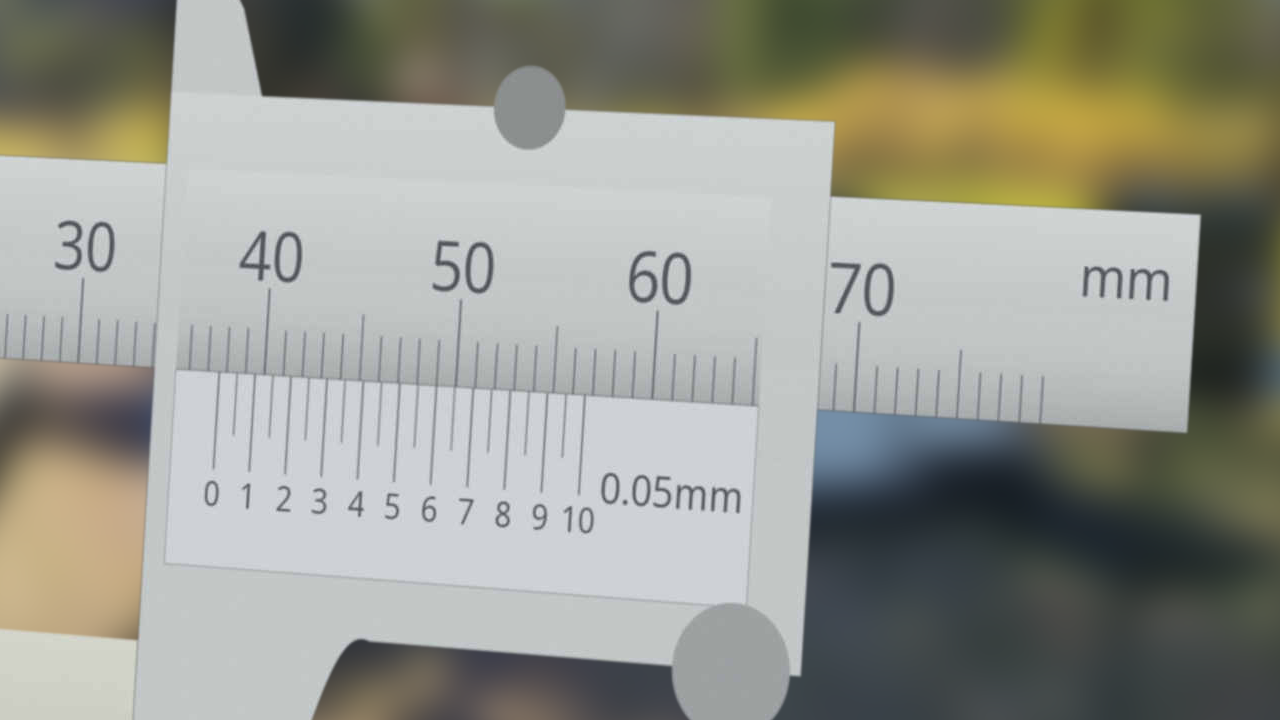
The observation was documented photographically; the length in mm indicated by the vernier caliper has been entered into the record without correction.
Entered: 37.6 mm
